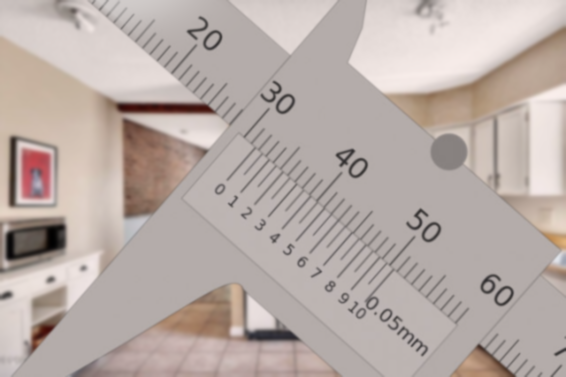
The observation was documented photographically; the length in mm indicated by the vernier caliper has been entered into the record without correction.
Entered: 31.6 mm
